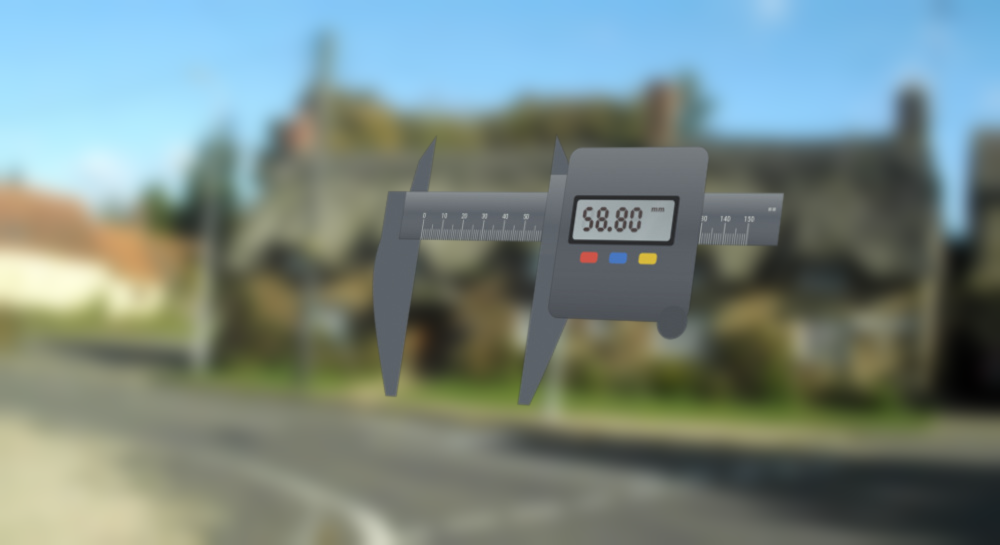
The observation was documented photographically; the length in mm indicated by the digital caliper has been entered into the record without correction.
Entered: 58.80 mm
